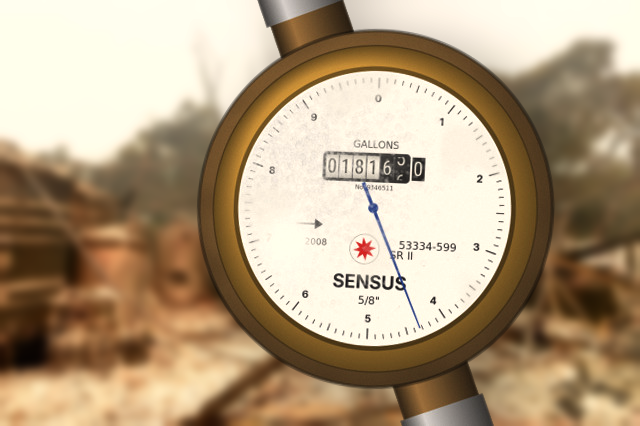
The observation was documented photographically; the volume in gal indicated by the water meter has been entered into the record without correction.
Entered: 181654.3 gal
